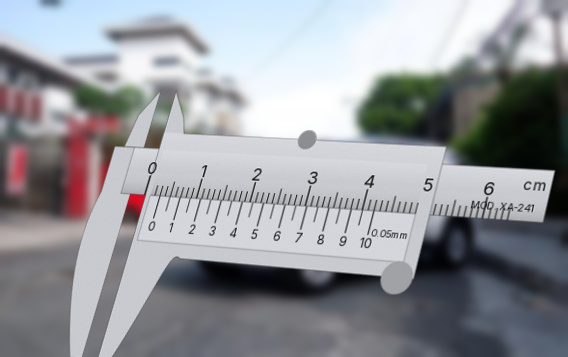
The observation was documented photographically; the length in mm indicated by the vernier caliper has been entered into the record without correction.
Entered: 3.0 mm
